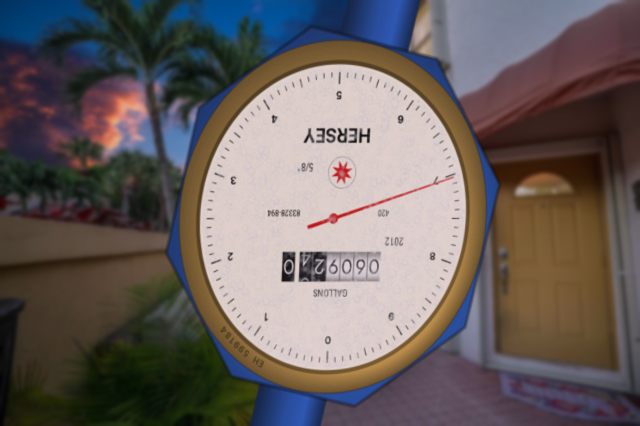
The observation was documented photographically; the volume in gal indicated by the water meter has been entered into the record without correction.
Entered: 609237.0 gal
